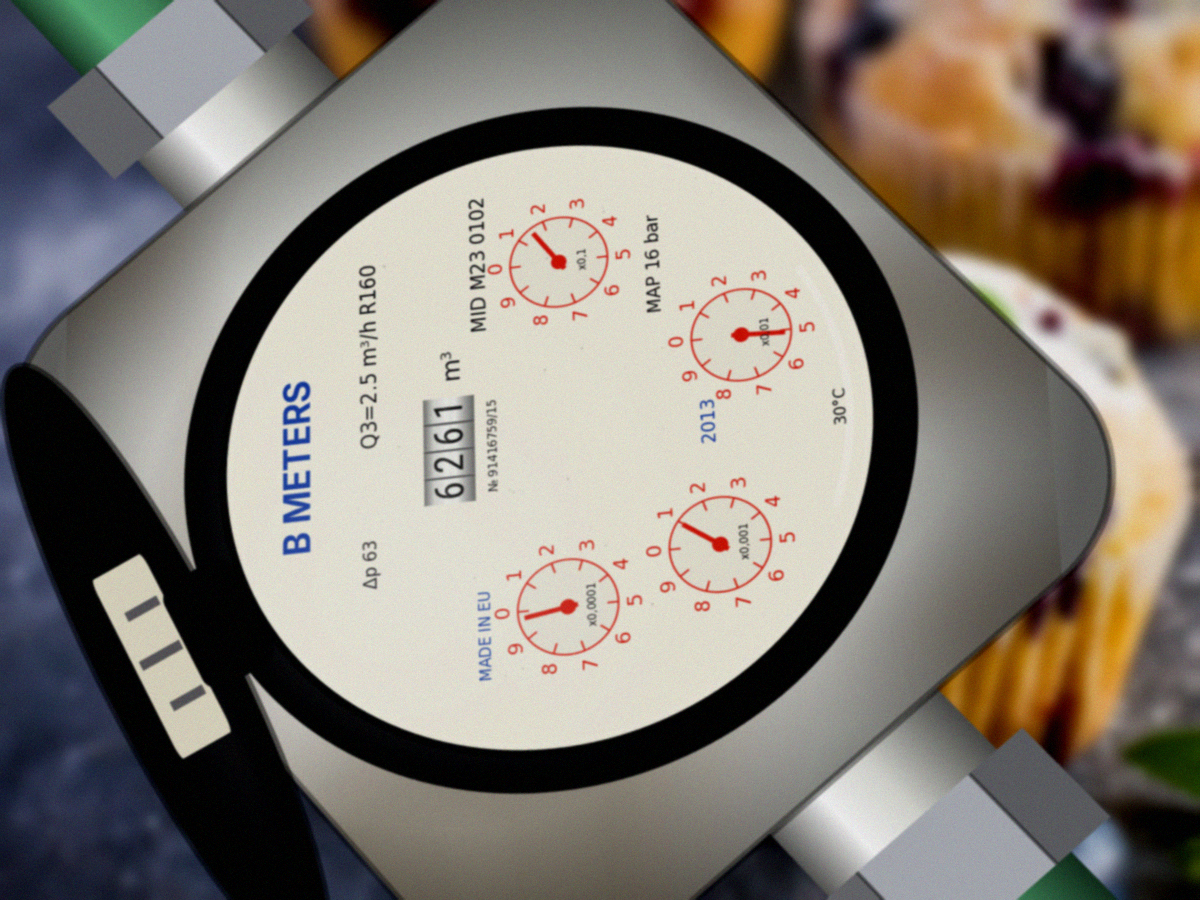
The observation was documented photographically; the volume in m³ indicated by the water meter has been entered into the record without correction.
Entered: 6261.1509 m³
